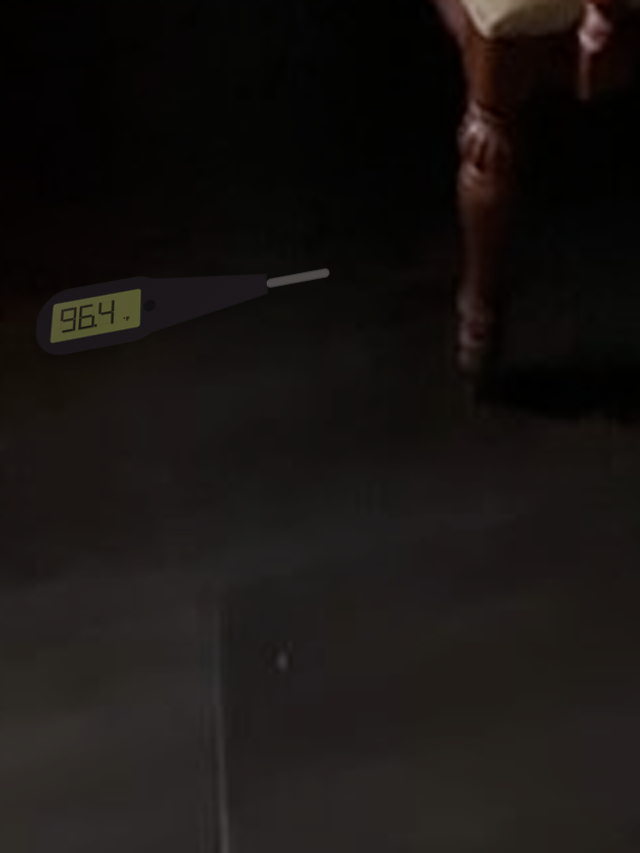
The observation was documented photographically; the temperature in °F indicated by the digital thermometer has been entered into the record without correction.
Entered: 96.4 °F
